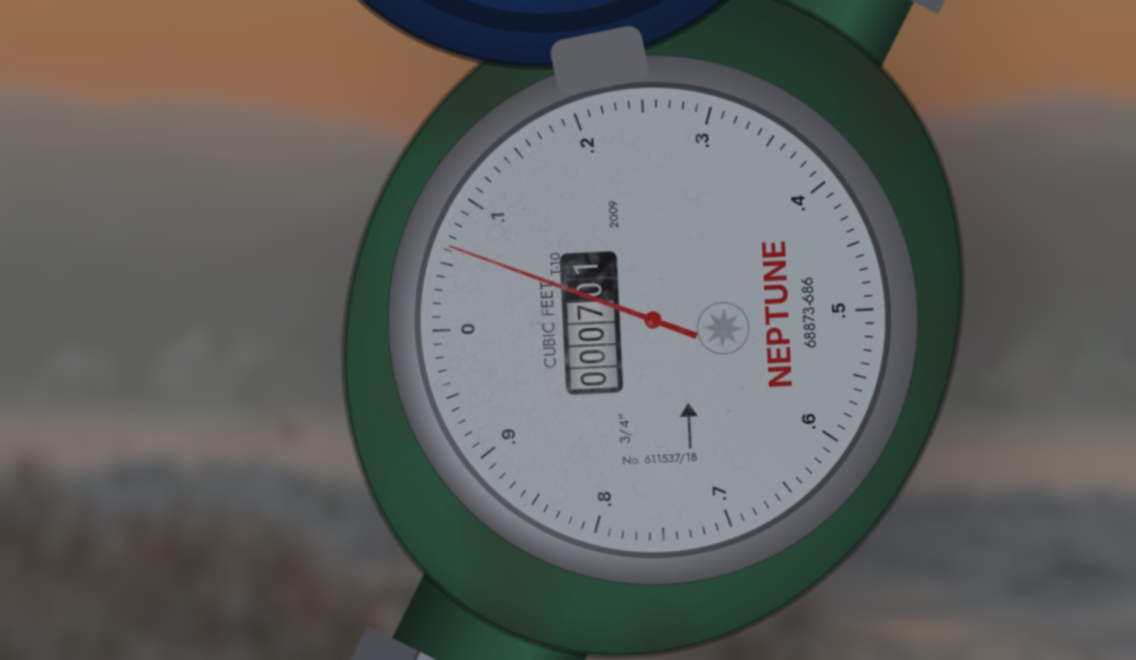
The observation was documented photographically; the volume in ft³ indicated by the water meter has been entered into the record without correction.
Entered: 701.06 ft³
